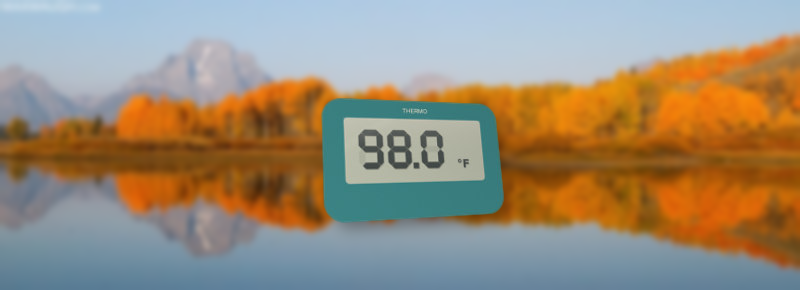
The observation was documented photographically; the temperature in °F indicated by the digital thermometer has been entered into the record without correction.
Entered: 98.0 °F
